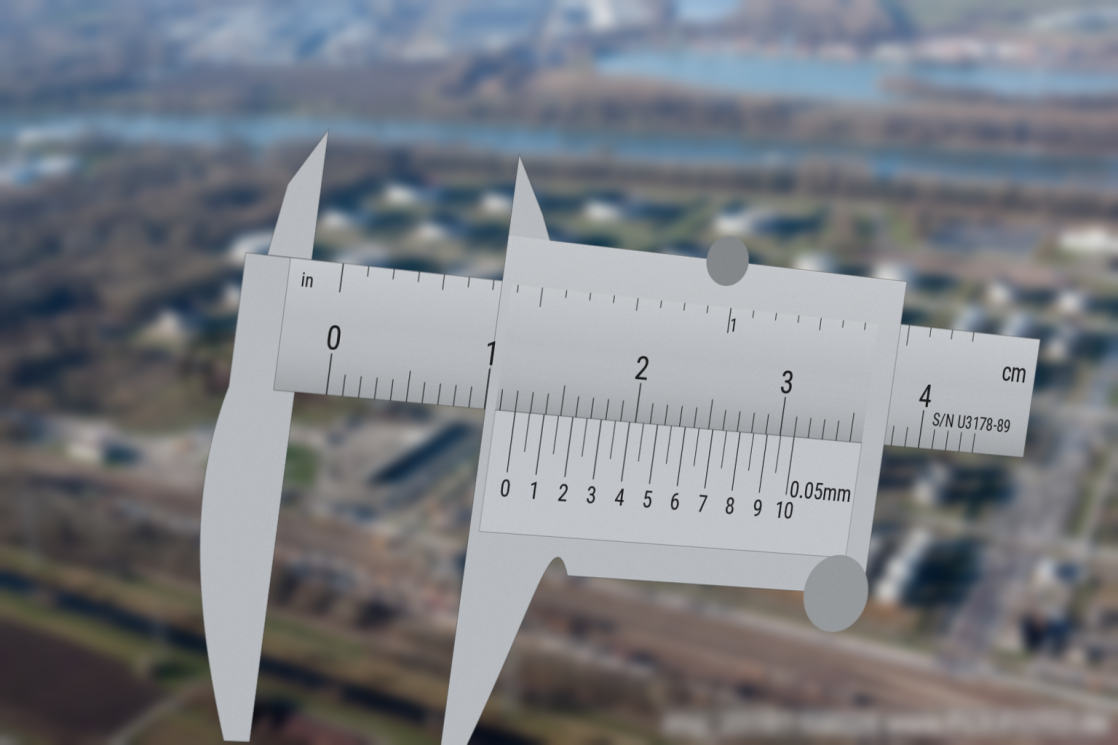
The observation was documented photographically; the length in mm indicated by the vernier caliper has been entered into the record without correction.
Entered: 12.0 mm
